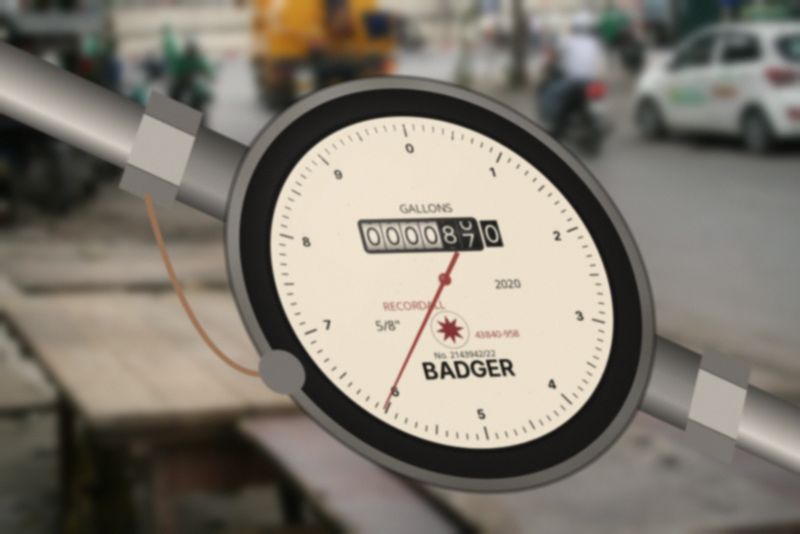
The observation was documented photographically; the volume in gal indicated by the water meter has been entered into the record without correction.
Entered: 866.0 gal
